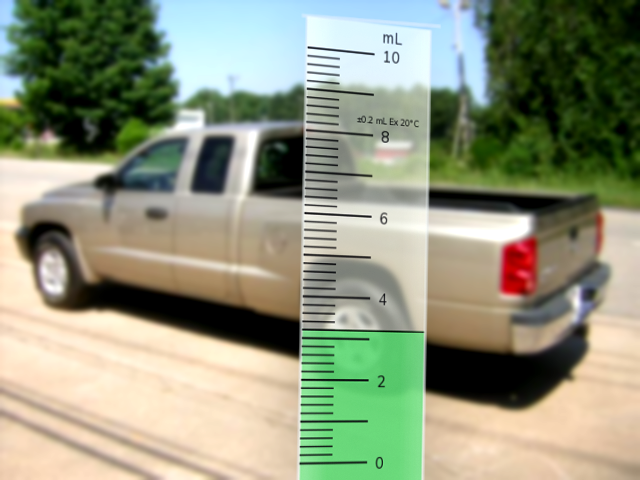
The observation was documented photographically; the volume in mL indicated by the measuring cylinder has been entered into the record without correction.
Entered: 3.2 mL
